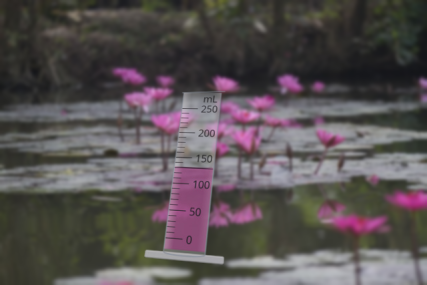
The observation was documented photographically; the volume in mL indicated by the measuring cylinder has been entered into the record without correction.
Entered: 130 mL
